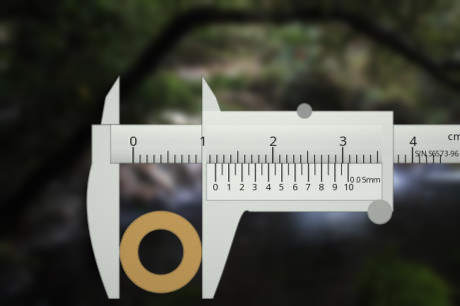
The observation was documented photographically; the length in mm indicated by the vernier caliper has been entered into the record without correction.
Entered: 11.8 mm
